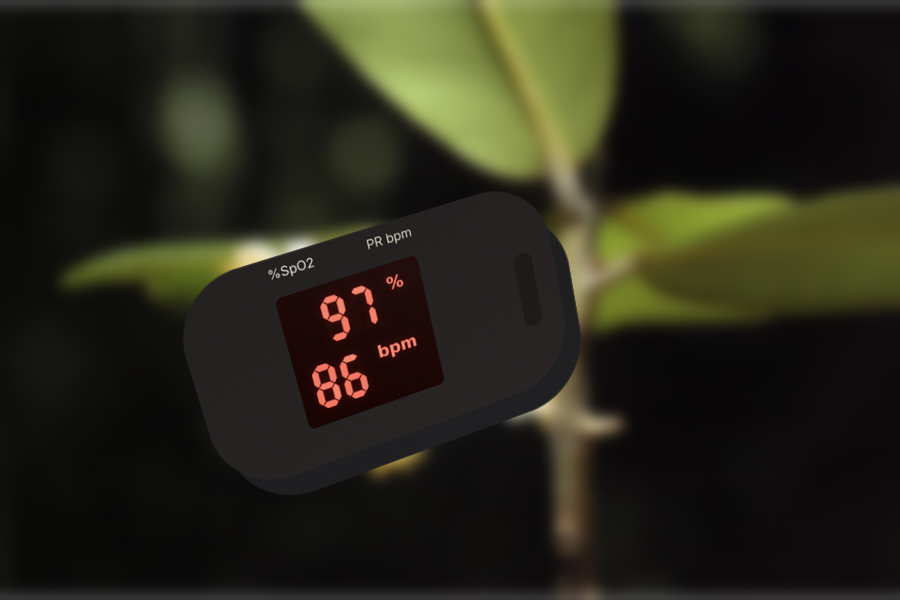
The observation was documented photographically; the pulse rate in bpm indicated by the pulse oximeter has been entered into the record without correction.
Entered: 86 bpm
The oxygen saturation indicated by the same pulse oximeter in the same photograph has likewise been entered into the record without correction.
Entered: 97 %
